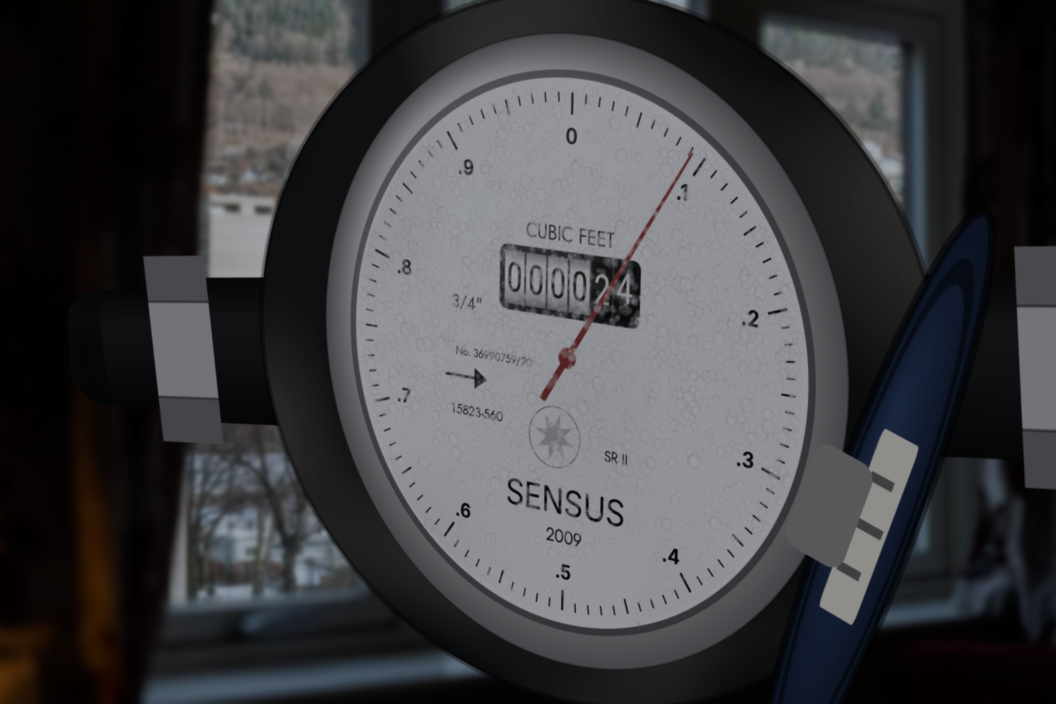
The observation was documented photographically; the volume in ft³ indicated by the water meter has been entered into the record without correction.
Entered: 24.09 ft³
